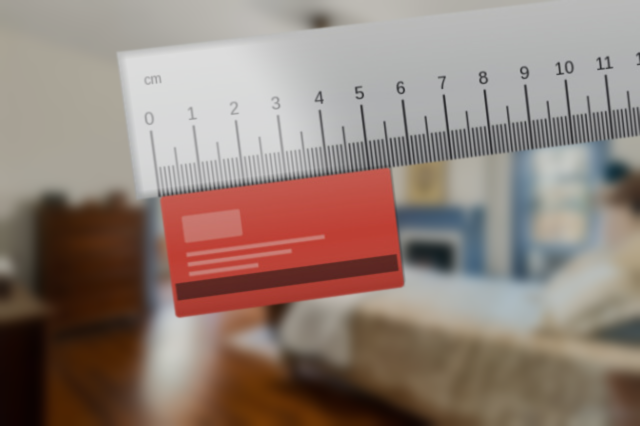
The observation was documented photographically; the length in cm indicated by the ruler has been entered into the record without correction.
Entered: 5.5 cm
